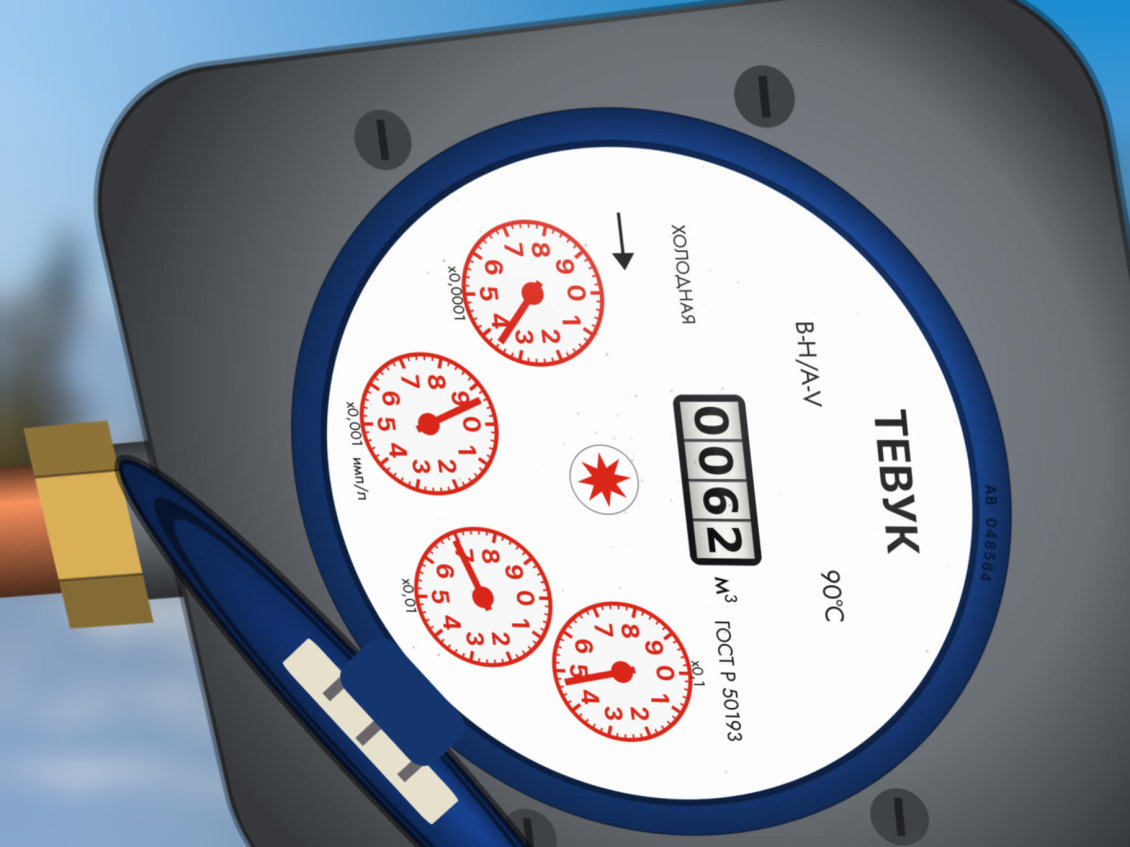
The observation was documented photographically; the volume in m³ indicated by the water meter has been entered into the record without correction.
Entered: 62.4693 m³
